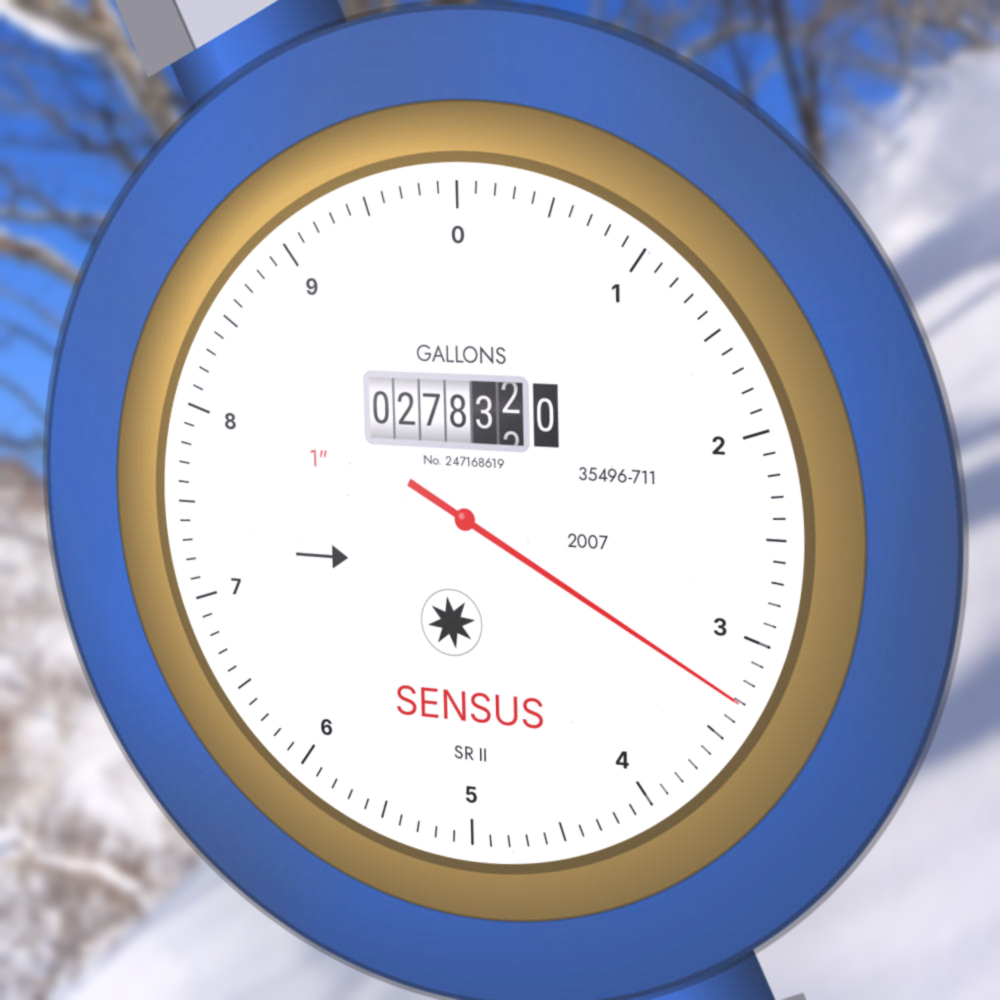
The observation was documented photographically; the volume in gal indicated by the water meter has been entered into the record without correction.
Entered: 278323.3 gal
